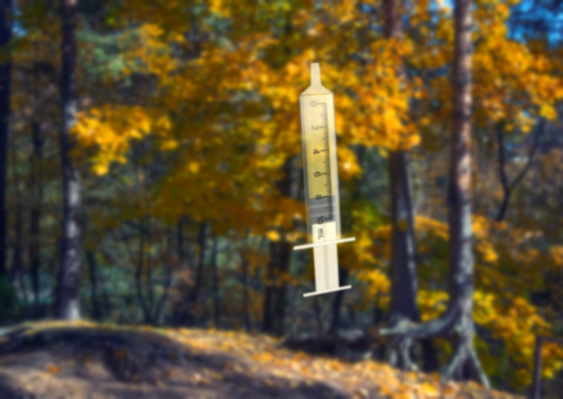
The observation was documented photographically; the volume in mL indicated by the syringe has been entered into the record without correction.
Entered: 8 mL
